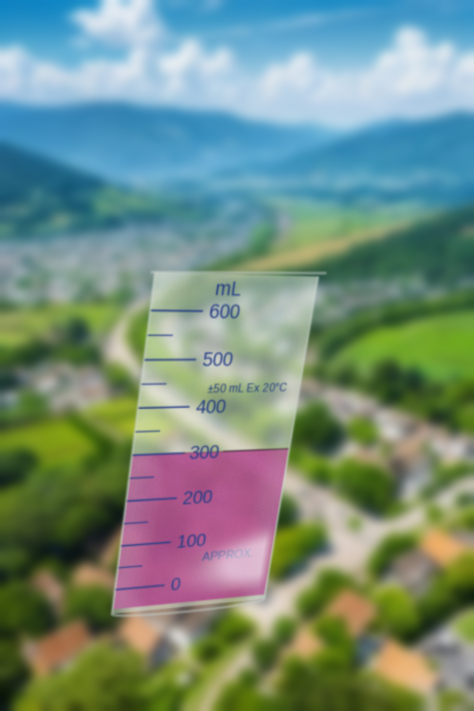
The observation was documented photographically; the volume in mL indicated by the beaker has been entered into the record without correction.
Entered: 300 mL
